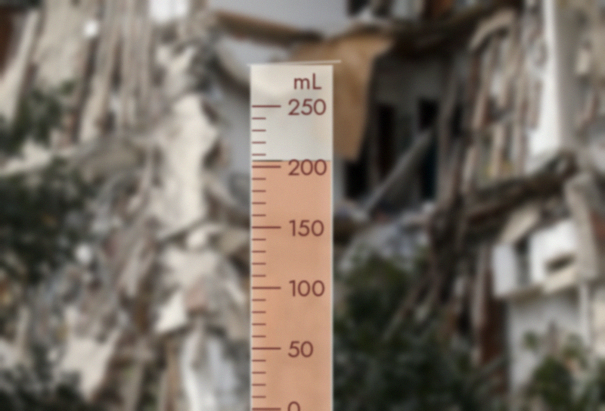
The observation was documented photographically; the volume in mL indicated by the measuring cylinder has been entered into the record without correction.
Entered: 205 mL
